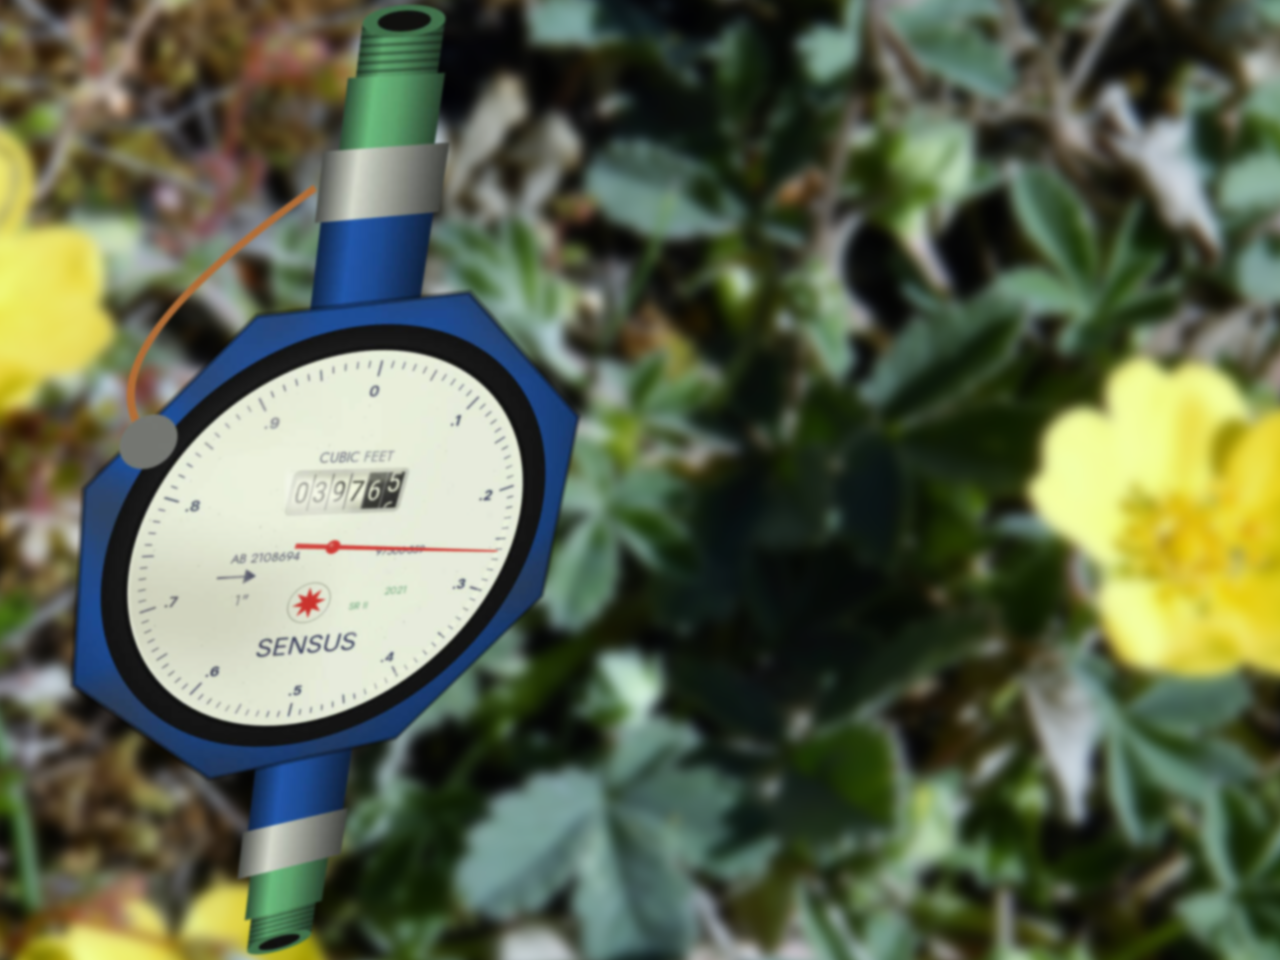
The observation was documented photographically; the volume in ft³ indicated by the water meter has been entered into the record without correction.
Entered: 39765.26 ft³
